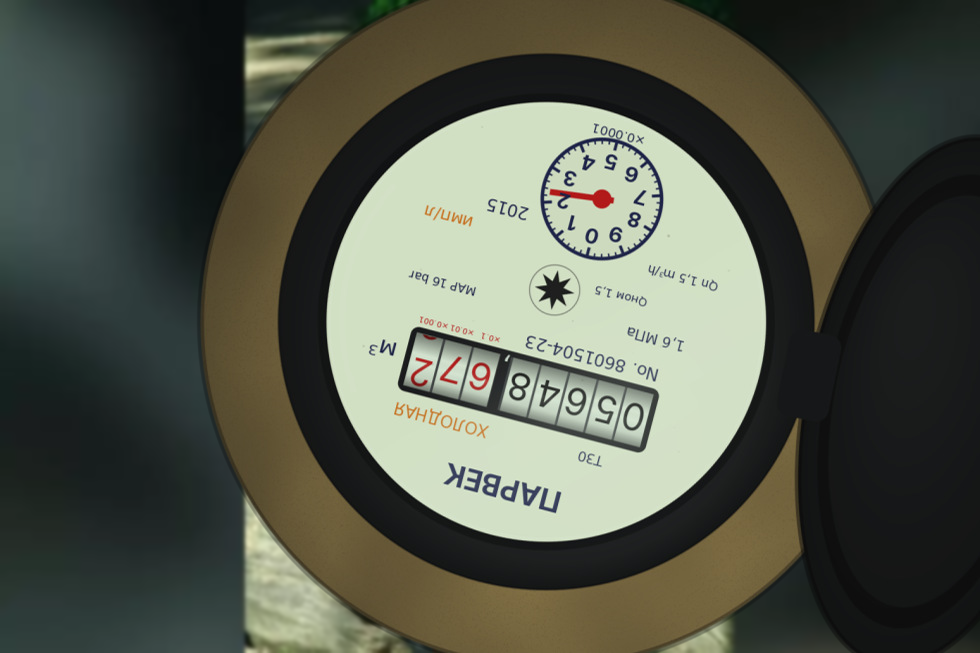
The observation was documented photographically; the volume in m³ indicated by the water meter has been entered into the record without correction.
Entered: 5648.6722 m³
